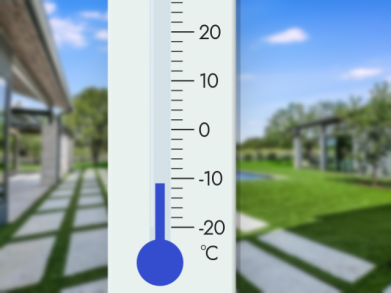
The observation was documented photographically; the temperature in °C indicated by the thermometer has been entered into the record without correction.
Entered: -11 °C
